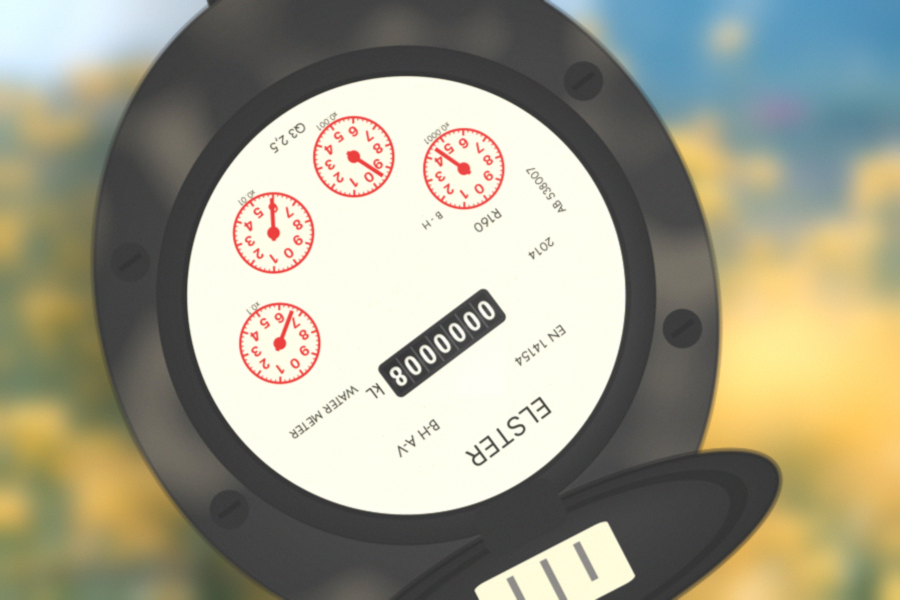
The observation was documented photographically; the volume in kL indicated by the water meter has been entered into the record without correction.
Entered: 8.6594 kL
